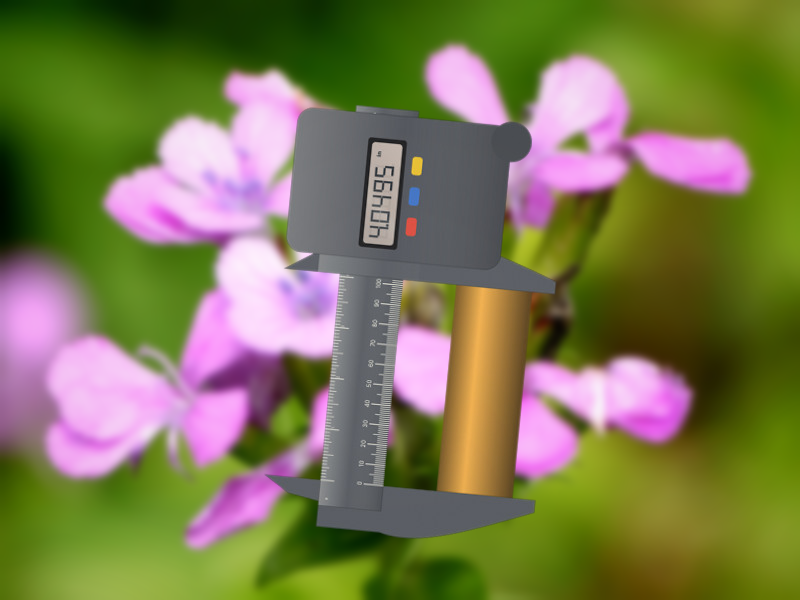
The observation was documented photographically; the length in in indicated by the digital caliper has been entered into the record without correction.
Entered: 4.0495 in
